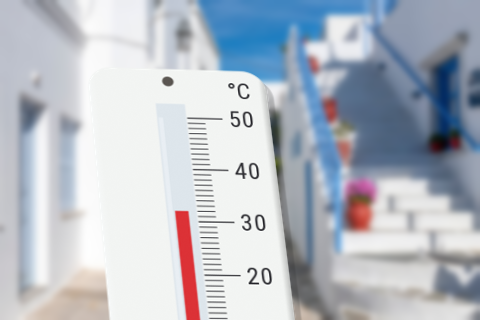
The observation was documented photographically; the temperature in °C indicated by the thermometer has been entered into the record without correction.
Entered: 32 °C
